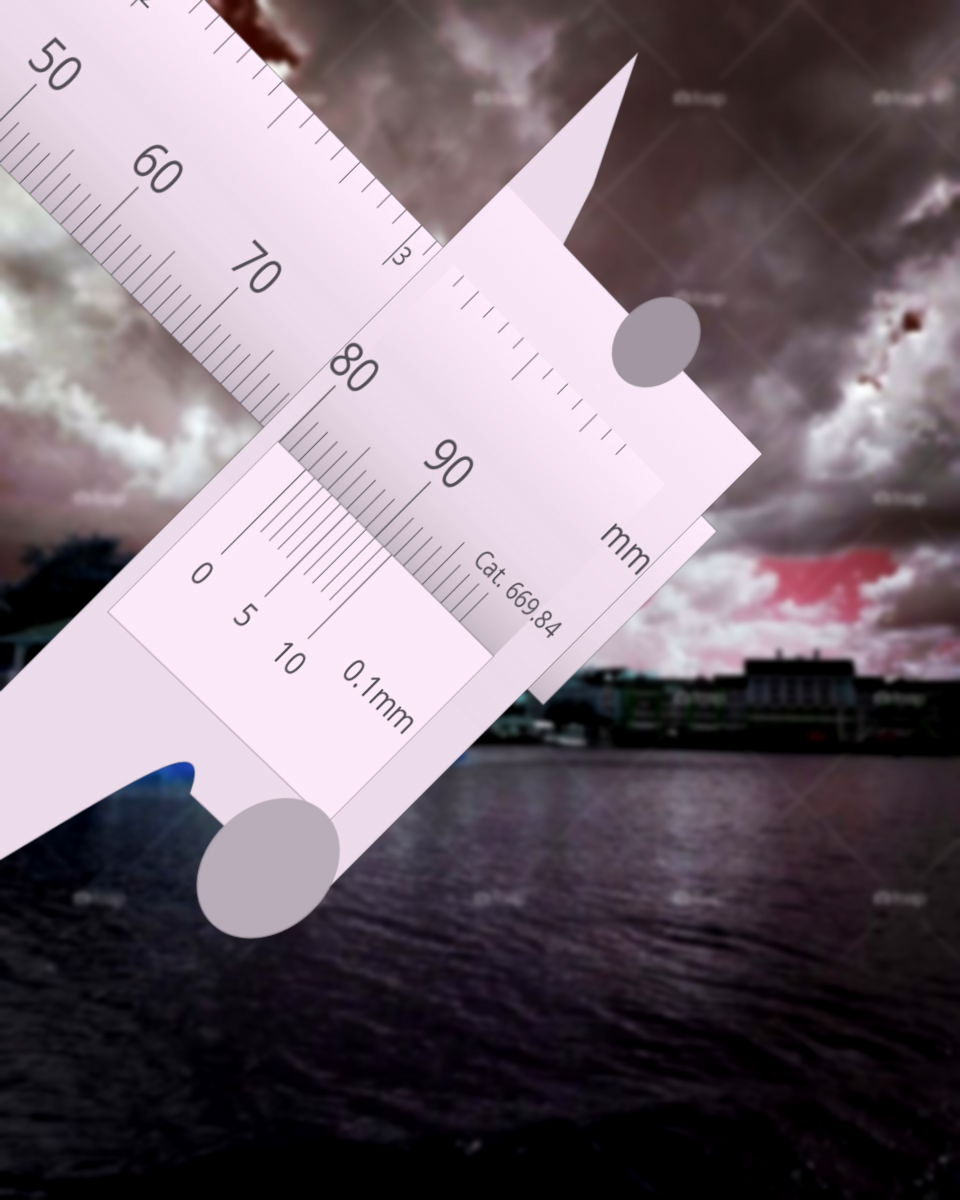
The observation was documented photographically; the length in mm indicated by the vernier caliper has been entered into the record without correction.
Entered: 82.8 mm
